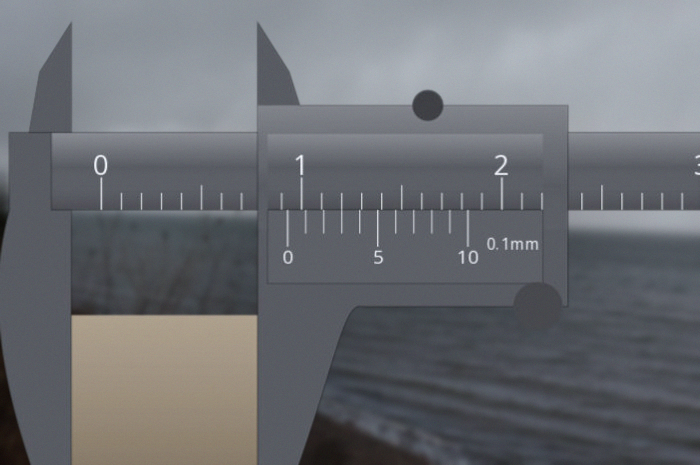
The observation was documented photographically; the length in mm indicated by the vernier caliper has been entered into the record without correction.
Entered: 9.3 mm
